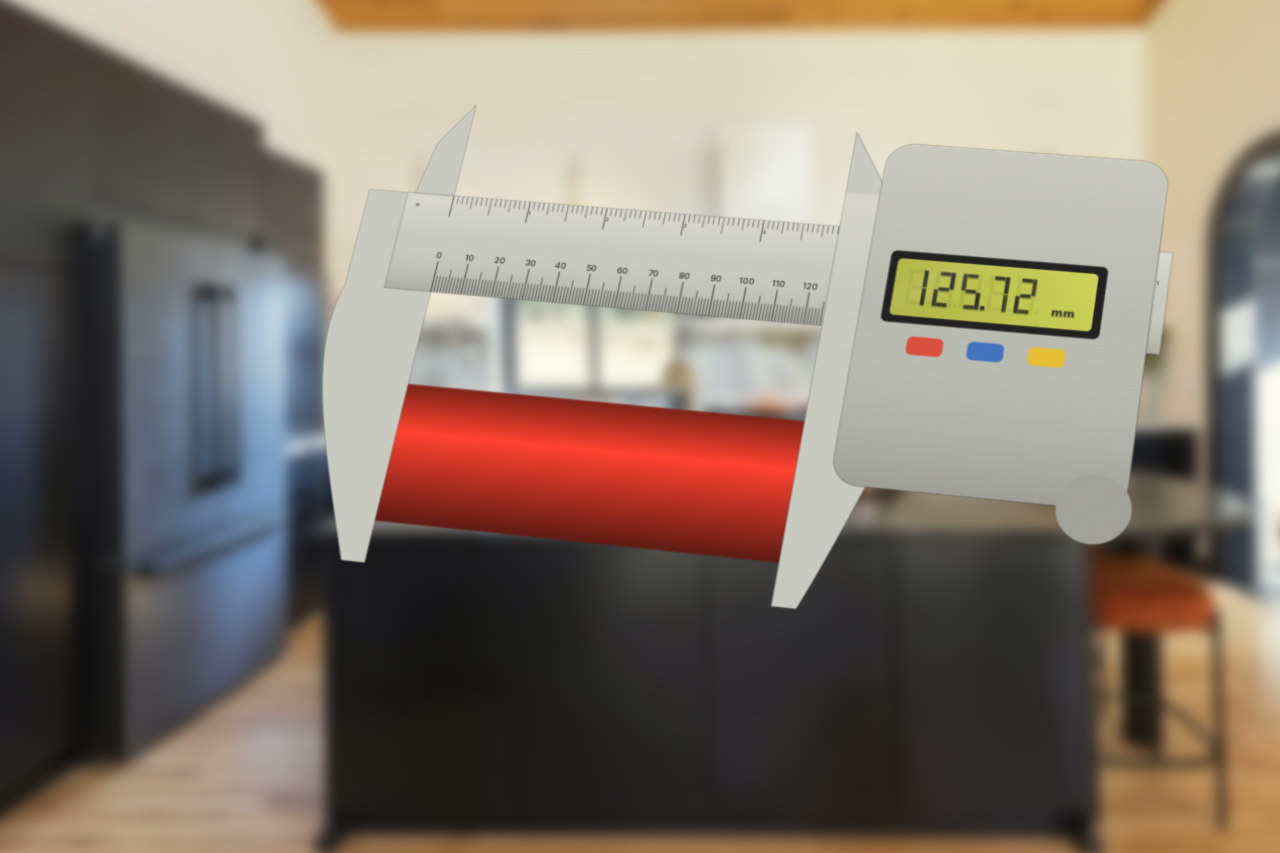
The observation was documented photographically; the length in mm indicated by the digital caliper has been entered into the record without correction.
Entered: 125.72 mm
